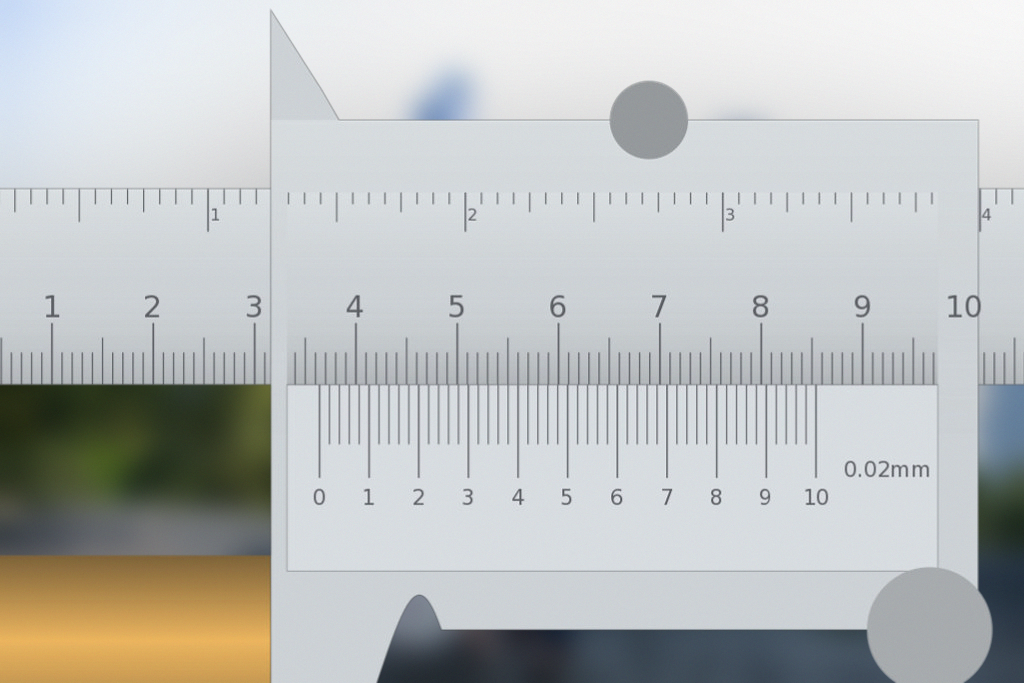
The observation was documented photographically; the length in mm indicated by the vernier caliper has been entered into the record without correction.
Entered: 36.4 mm
